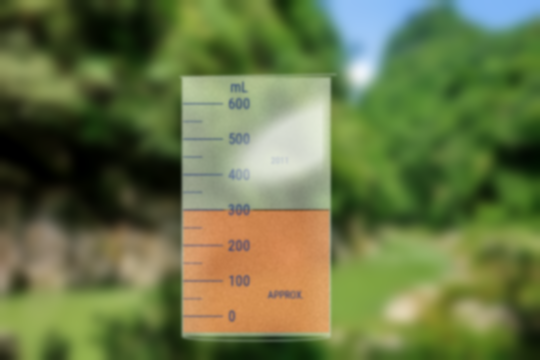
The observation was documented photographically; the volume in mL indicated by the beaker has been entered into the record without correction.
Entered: 300 mL
